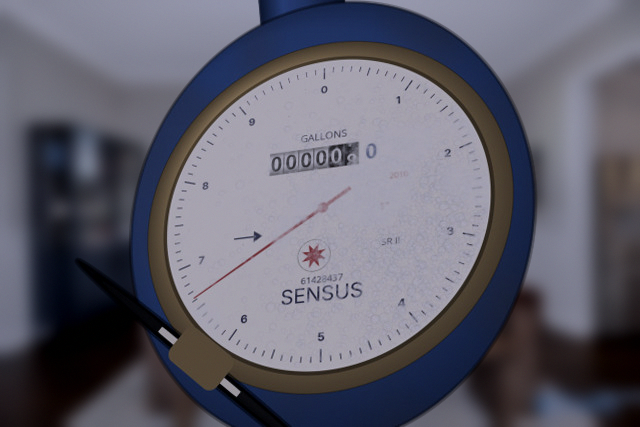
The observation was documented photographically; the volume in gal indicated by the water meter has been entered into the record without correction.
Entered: 76.6 gal
